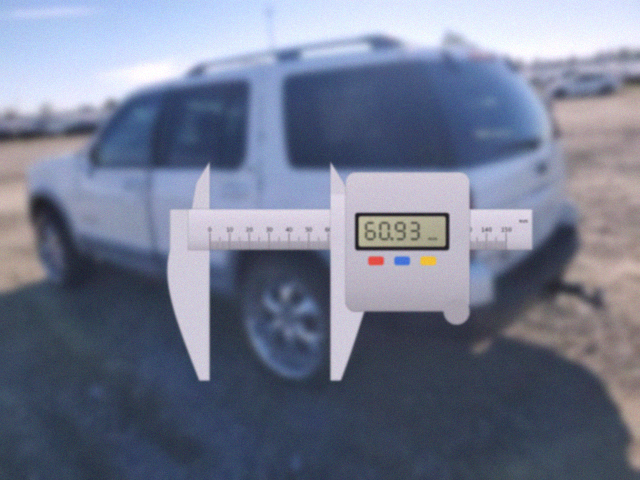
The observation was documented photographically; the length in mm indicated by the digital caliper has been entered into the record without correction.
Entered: 60.93 mm
